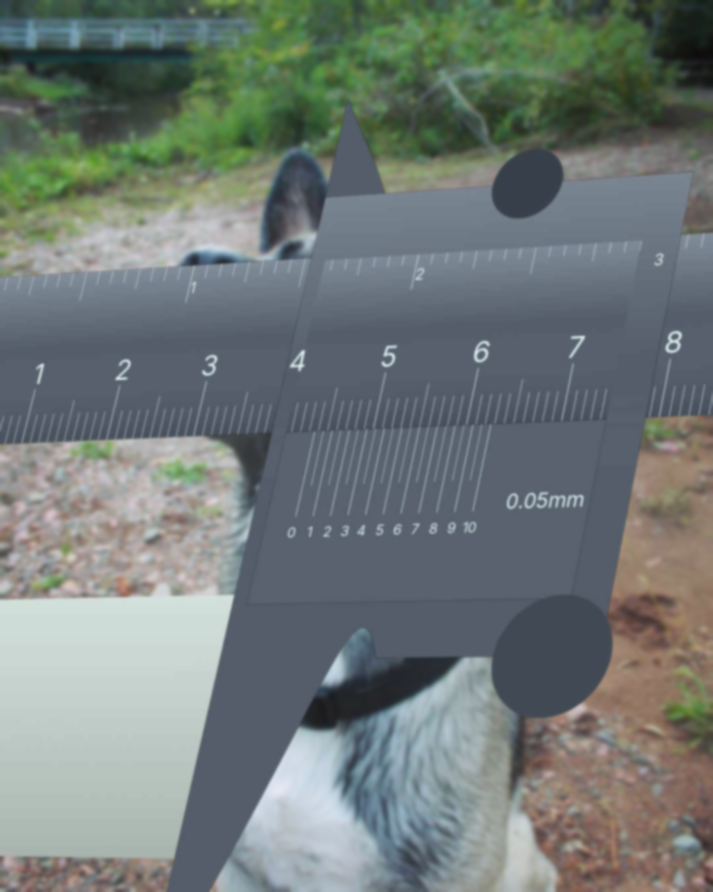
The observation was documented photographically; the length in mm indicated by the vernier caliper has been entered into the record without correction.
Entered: 43.6 mm
